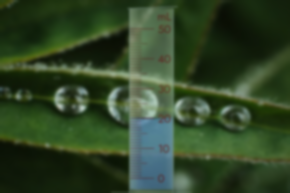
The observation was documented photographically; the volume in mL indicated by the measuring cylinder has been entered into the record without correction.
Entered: 20 mL
